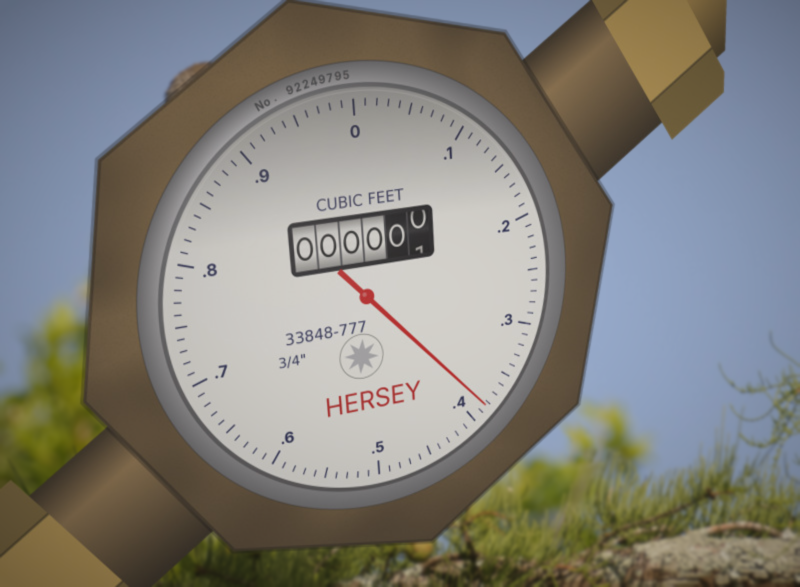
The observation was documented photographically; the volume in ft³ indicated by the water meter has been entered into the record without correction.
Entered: 0.38 ft³
